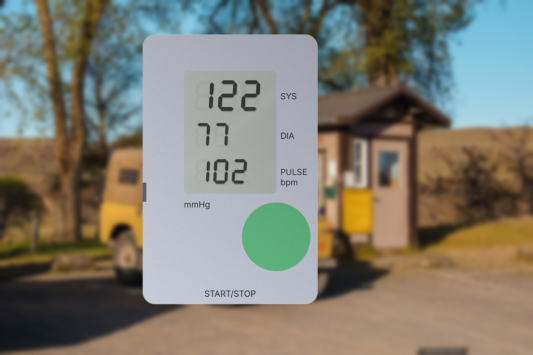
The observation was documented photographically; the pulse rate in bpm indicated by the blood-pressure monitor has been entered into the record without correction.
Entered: 102 bpm
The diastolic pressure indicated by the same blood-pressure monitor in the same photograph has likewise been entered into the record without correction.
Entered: 77 mmHg
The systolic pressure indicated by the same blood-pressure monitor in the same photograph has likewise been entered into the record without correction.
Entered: 122 mmHg
